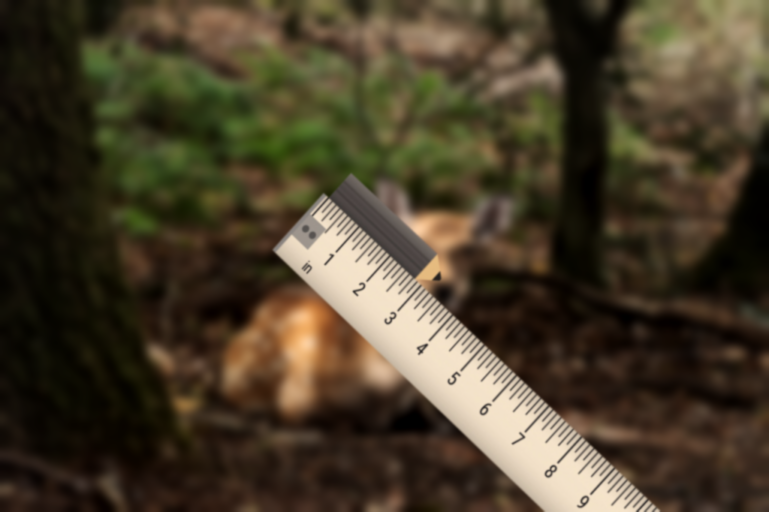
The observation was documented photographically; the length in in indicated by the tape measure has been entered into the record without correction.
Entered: 3.25 in
